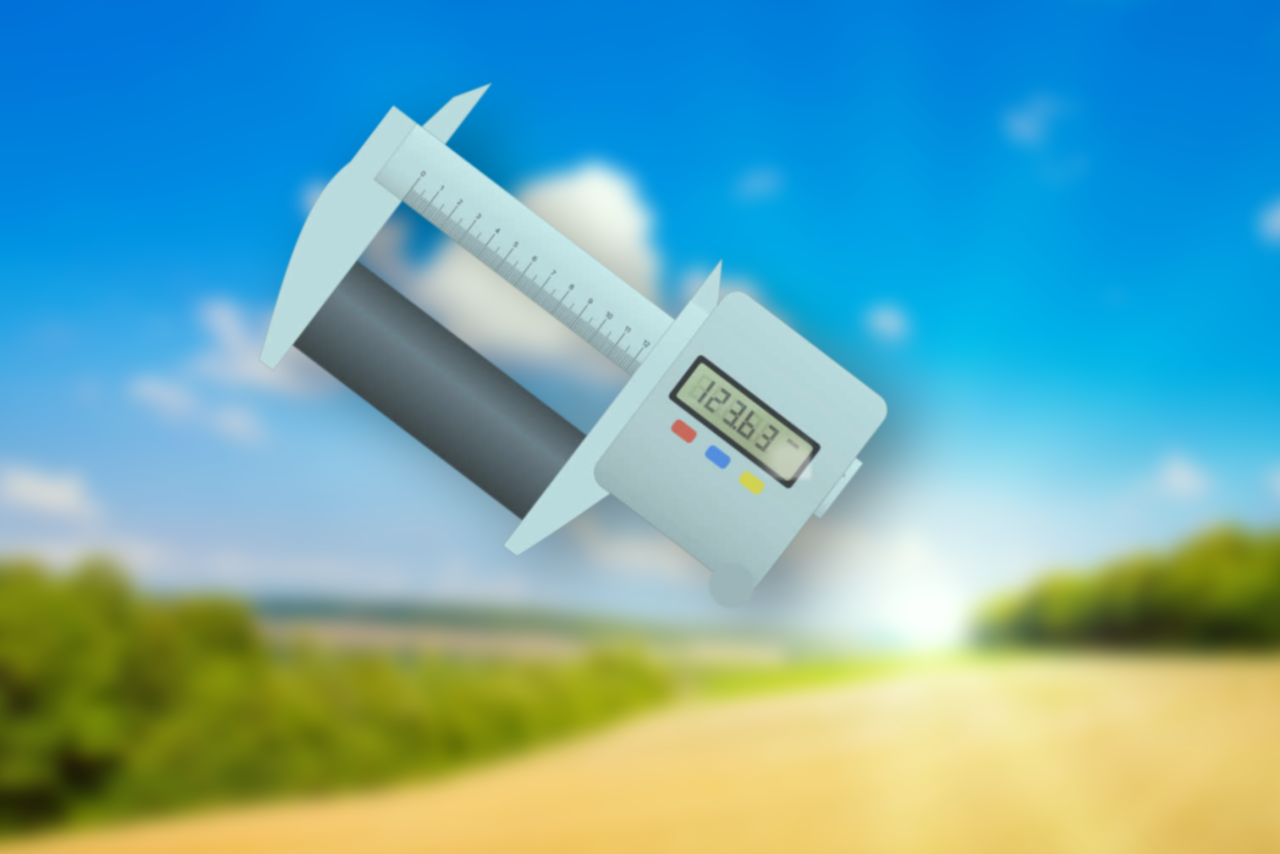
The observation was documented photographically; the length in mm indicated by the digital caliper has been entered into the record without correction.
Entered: 123.63 mm
